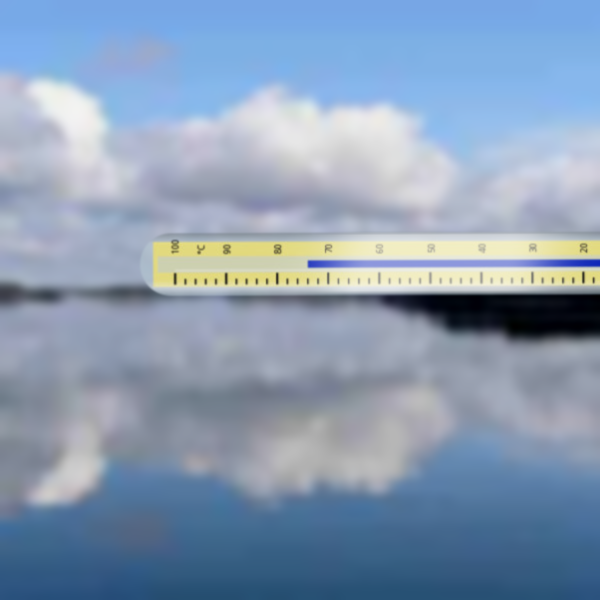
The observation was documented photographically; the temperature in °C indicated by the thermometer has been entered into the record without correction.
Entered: 74 °C
